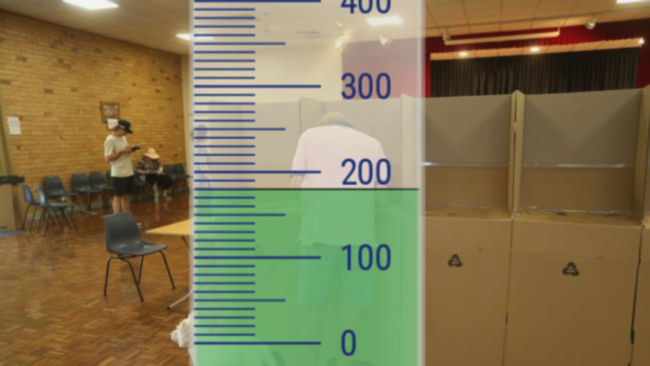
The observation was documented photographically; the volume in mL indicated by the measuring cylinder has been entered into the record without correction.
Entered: 180 mL
